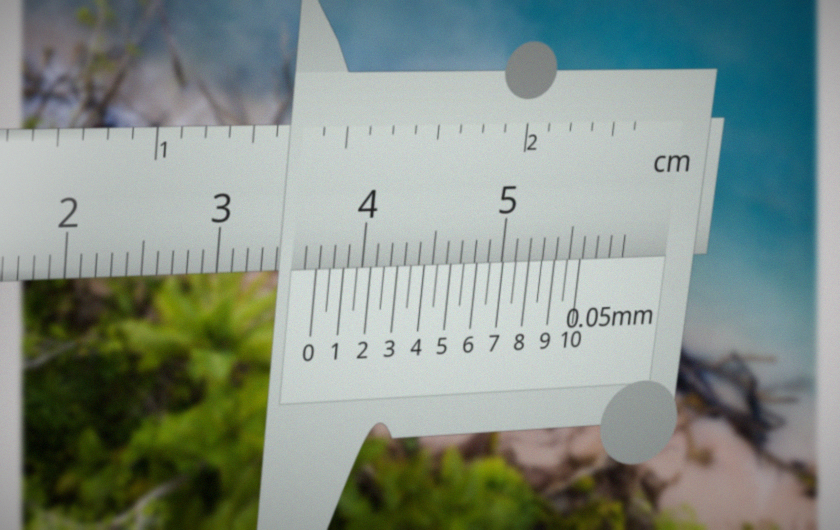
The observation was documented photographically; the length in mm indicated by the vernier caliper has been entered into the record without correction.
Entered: 36.8 mm
